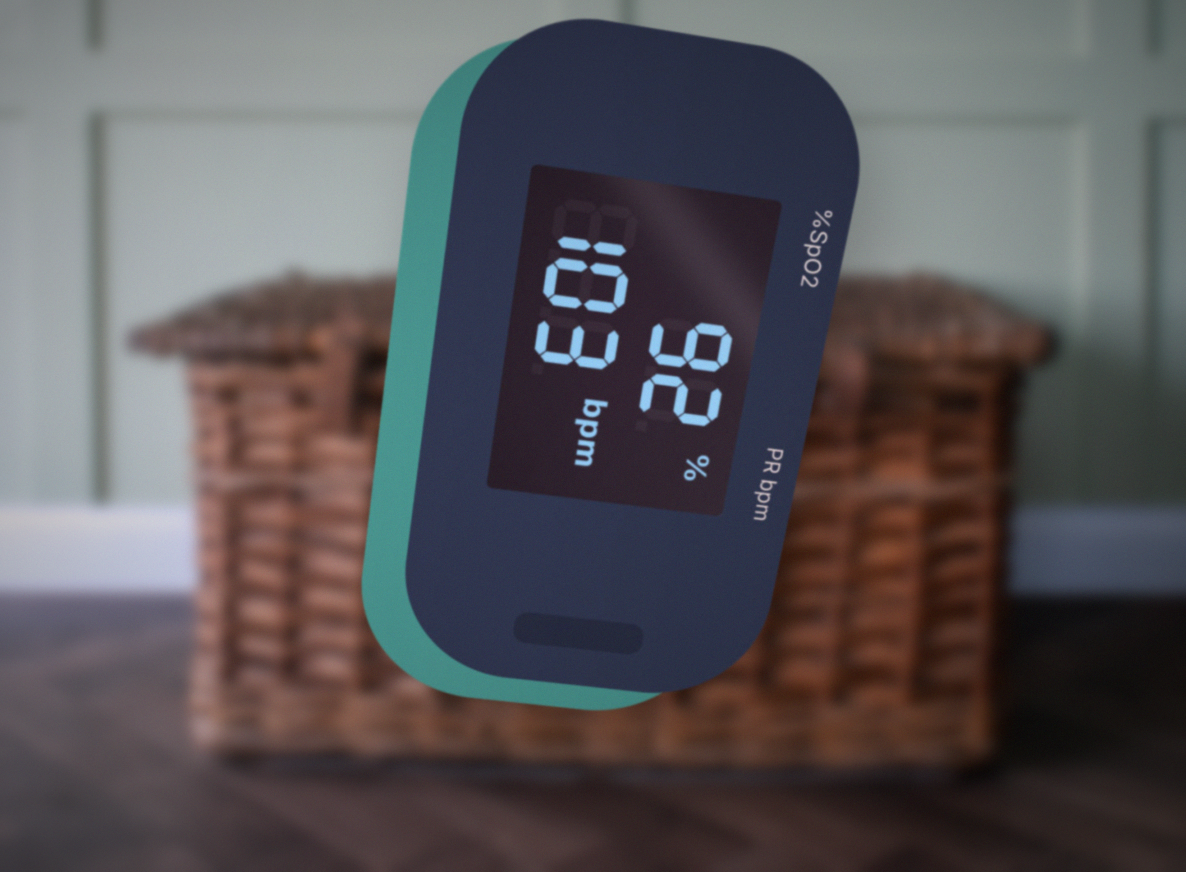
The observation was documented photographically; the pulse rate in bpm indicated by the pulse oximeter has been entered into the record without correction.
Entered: 103 bpm
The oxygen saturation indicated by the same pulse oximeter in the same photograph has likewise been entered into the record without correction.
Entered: 92 %
